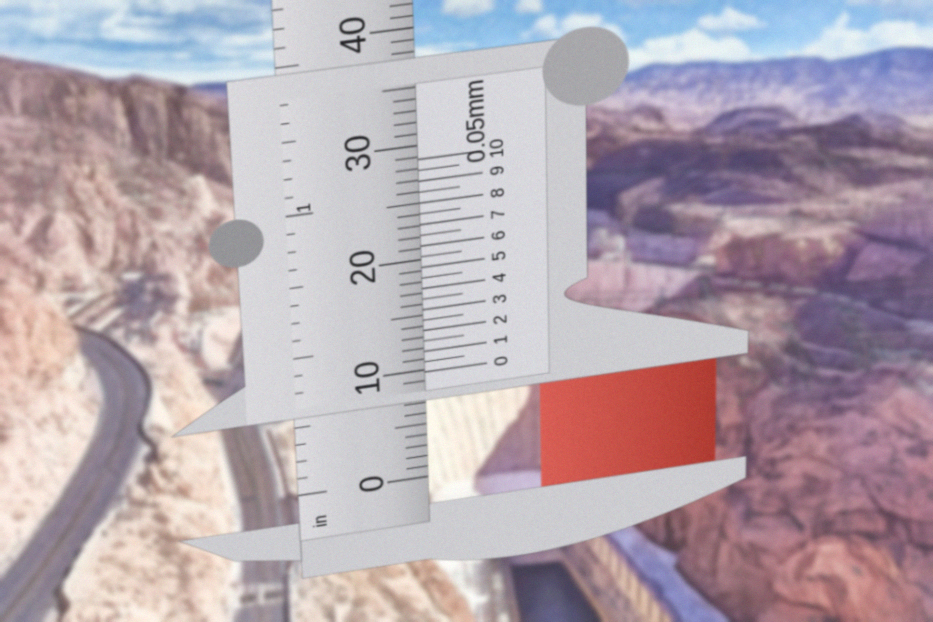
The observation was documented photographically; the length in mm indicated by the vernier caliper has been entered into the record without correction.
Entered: 9.8 mm
